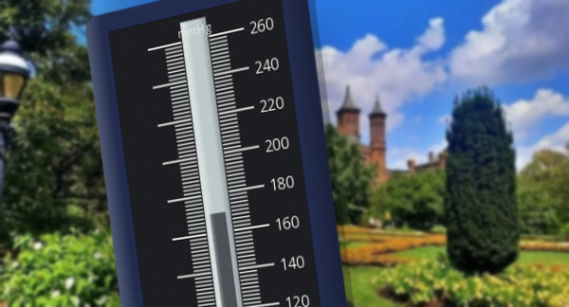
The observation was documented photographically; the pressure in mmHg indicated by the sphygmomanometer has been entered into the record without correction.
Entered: 170 mmHg
